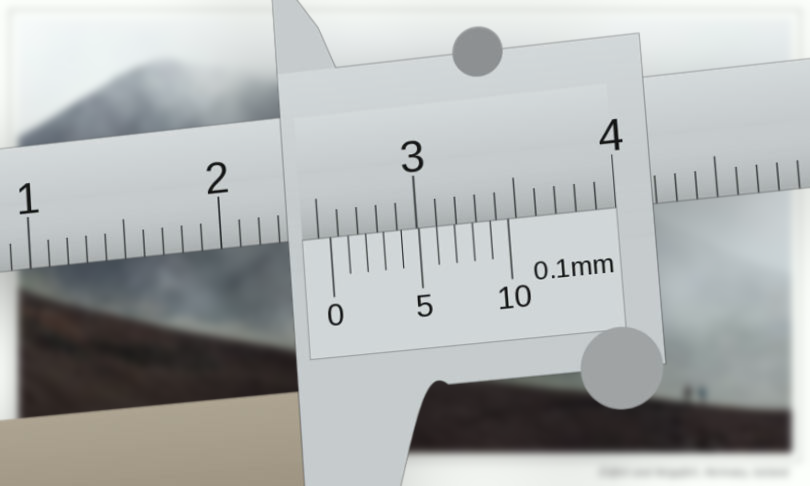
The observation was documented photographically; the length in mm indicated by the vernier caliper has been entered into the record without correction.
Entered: 25.6 mm
